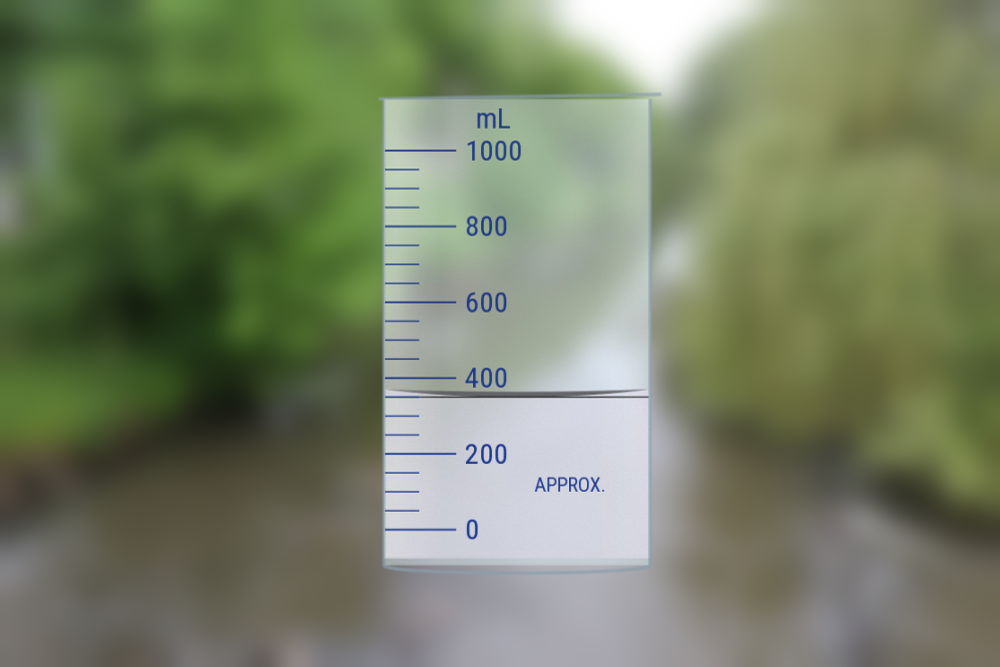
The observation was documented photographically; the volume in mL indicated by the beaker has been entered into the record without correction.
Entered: 350 mL
